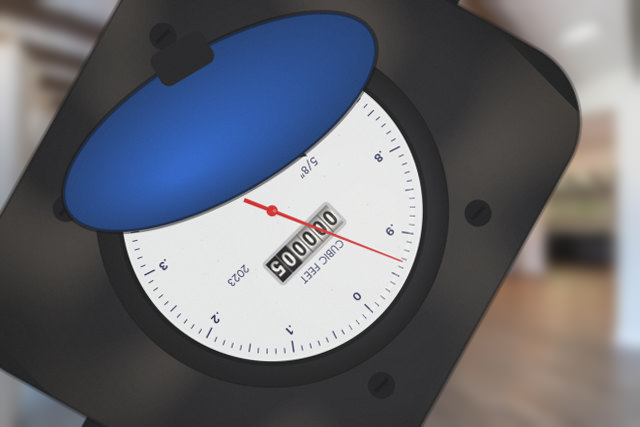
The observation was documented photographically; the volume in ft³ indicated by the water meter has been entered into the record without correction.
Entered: 4.93 ft³
